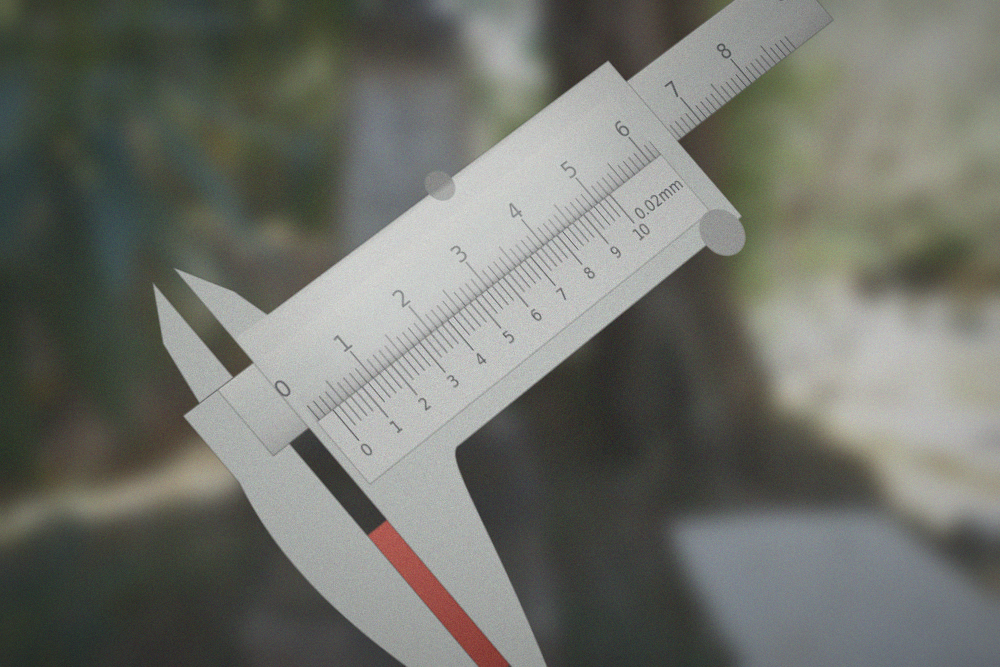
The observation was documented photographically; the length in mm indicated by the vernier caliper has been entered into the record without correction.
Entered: 3.2 mm
